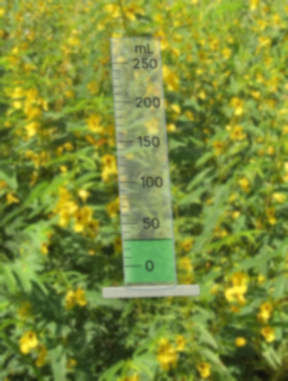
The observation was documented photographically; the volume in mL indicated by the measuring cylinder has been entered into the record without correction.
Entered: 30 mL
